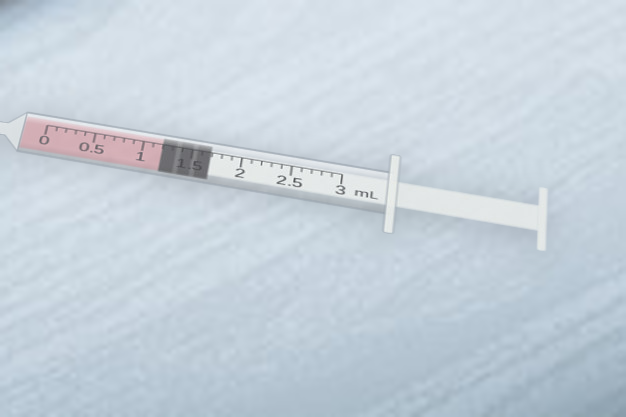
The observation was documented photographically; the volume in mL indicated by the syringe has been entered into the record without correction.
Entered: 1.2 mL
